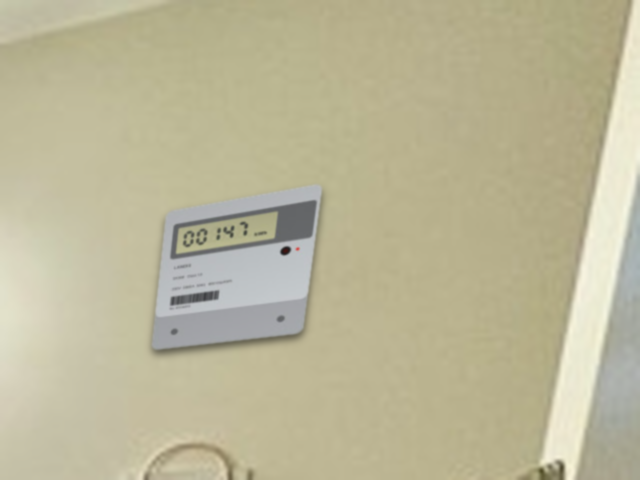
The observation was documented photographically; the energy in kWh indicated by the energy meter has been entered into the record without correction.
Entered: 147 kWh
